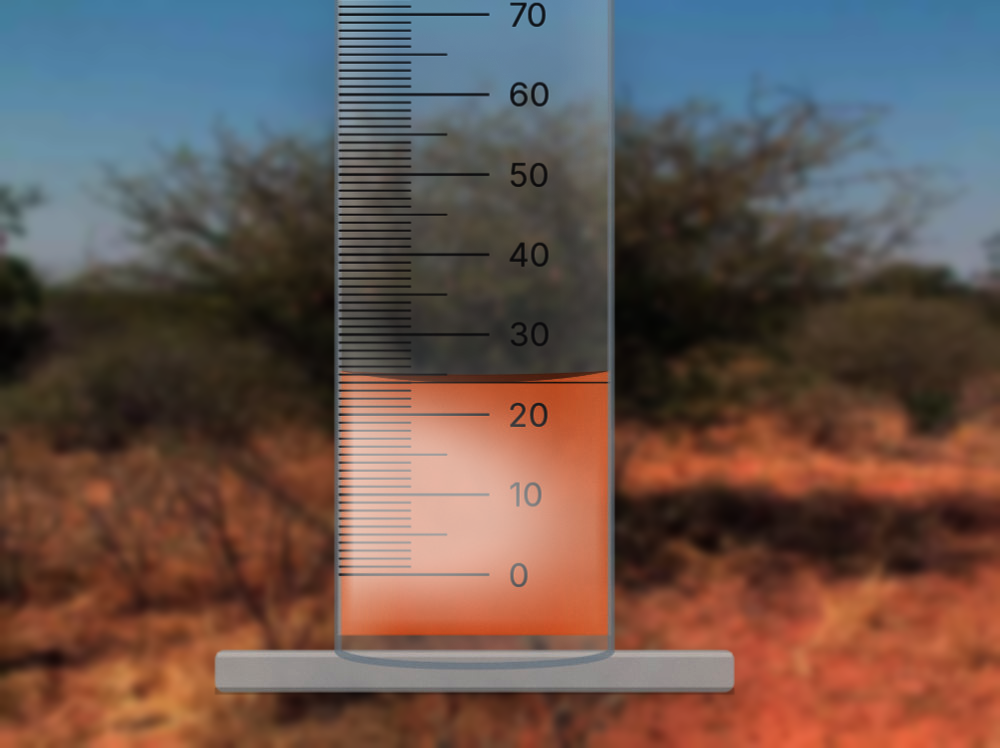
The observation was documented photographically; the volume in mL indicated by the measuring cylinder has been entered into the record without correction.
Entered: 24 mL
